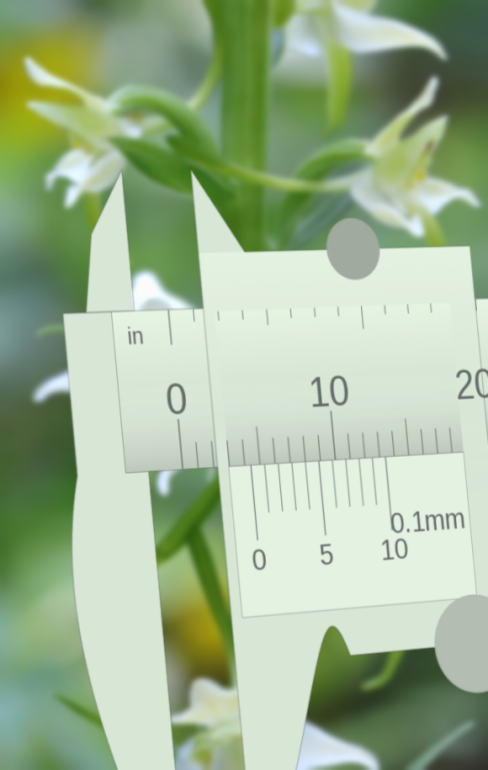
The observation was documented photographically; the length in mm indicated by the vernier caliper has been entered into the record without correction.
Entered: 4.4 mm
